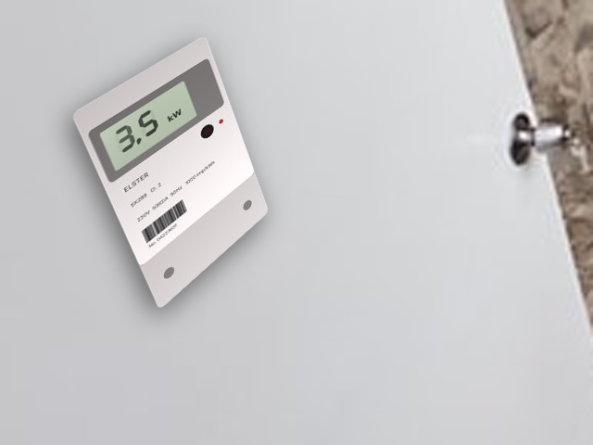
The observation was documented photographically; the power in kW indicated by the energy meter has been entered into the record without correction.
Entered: 3.5 kW
